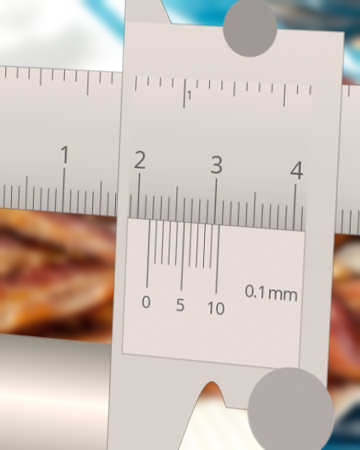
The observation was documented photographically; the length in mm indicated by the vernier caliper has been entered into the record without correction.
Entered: 21.6 mm
